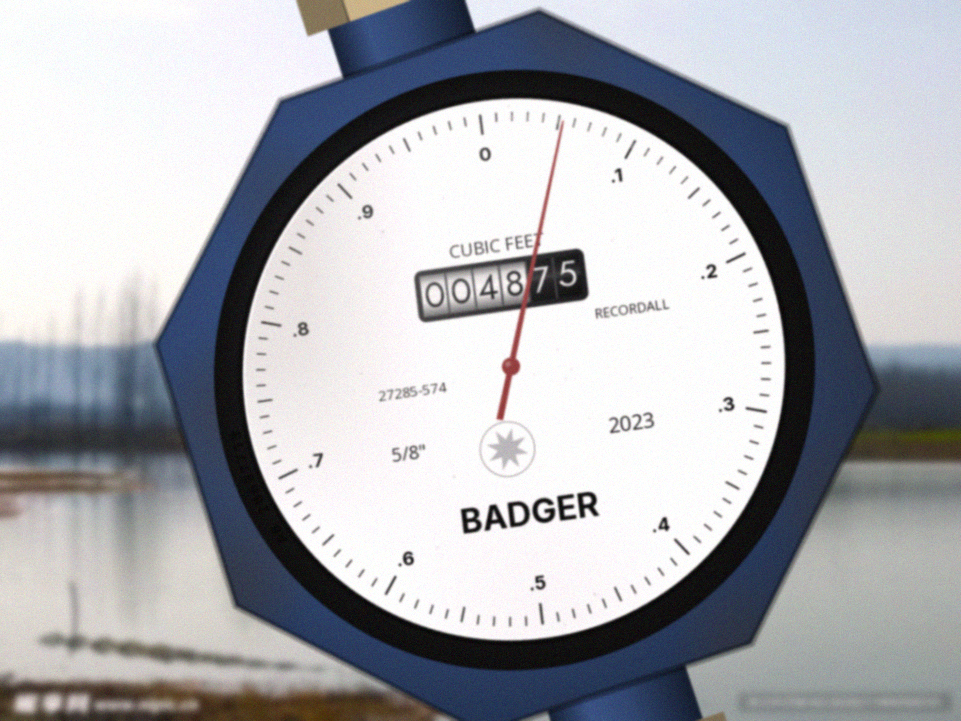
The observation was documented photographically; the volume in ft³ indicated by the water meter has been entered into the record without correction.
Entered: 4875.05 ft³
